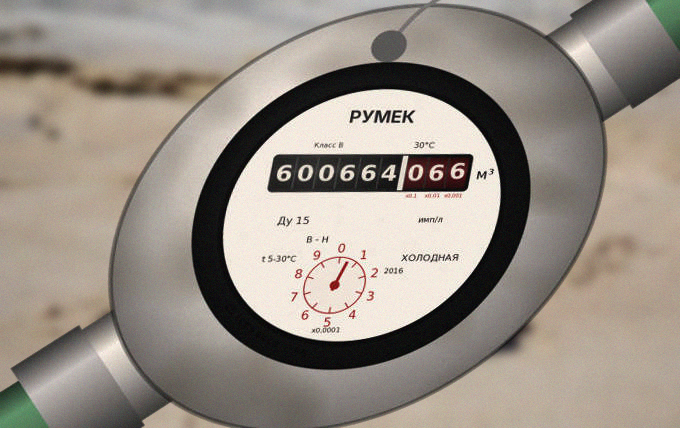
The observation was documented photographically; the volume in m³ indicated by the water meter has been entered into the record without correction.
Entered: 600664.0660 m³
